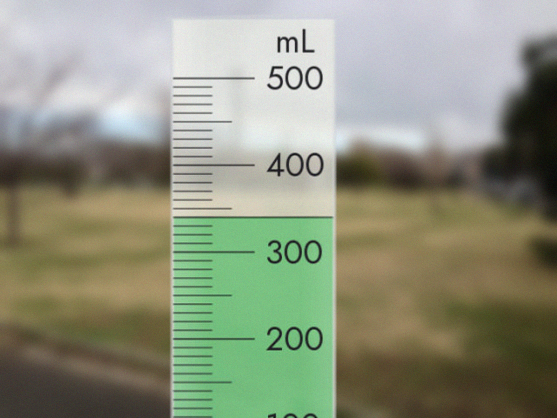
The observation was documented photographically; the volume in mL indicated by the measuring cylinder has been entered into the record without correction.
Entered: 340 mL
